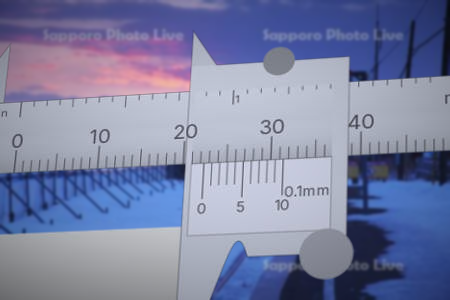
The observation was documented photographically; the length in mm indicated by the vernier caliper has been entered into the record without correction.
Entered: 22.4 mm
